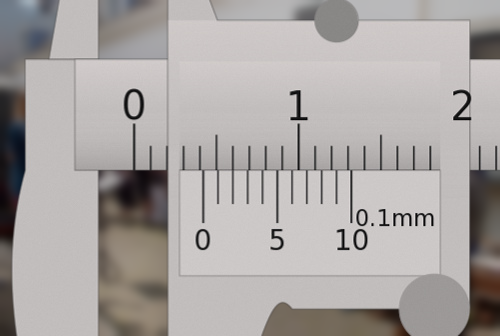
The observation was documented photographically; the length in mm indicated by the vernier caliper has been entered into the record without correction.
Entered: 4.2 mm
